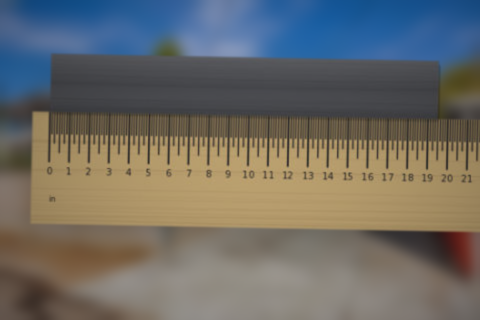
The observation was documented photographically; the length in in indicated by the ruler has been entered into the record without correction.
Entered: 19.5 in
